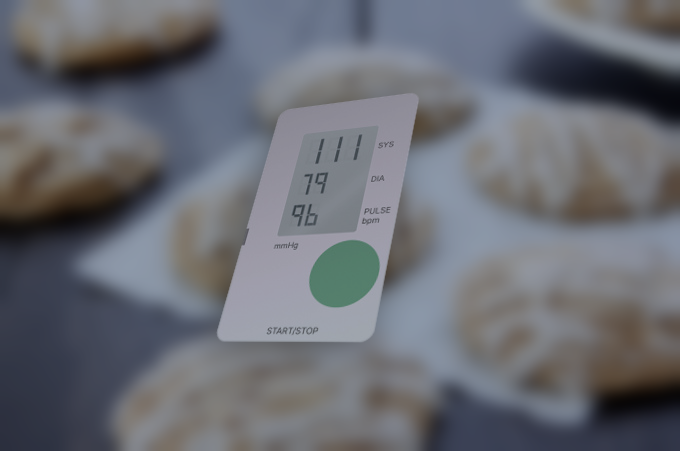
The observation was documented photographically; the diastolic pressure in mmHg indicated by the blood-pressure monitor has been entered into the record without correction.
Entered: 79 mmHg
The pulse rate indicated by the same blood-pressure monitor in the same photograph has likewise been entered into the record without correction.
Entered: 96 bpm
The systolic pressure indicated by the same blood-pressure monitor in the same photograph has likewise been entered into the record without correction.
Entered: 111 mmHg
